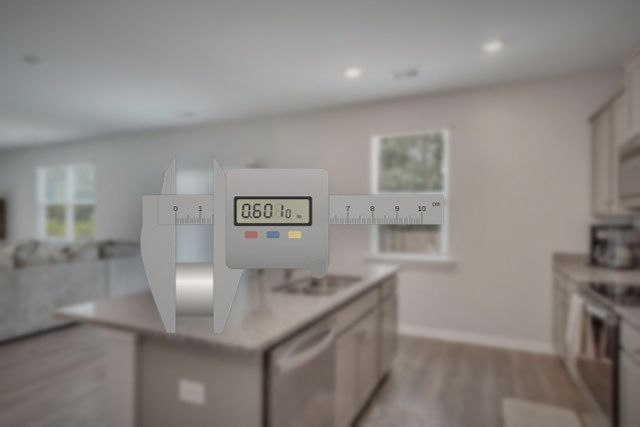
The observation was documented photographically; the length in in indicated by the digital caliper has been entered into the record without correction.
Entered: 0.6010 in
